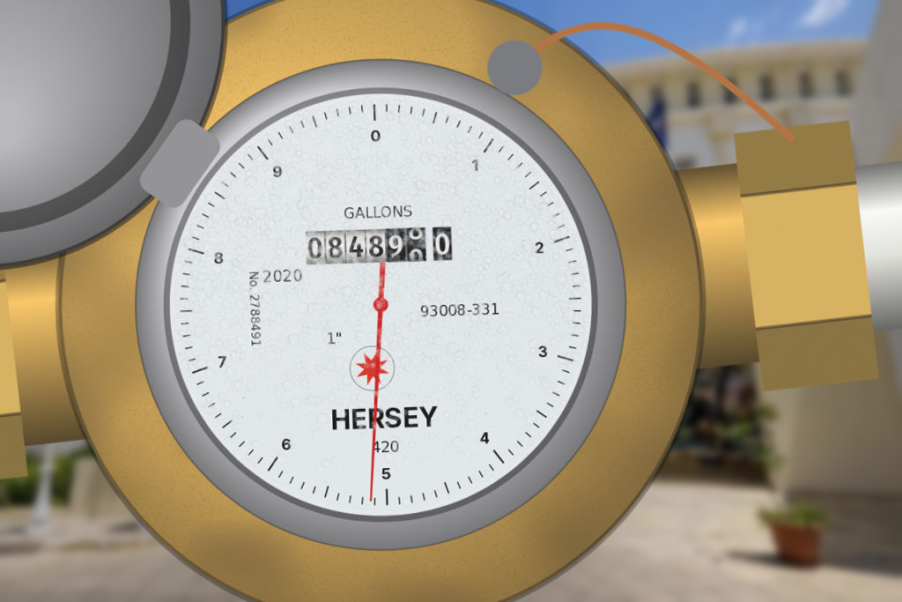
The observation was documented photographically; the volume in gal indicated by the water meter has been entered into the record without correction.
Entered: 848985.1 gal
